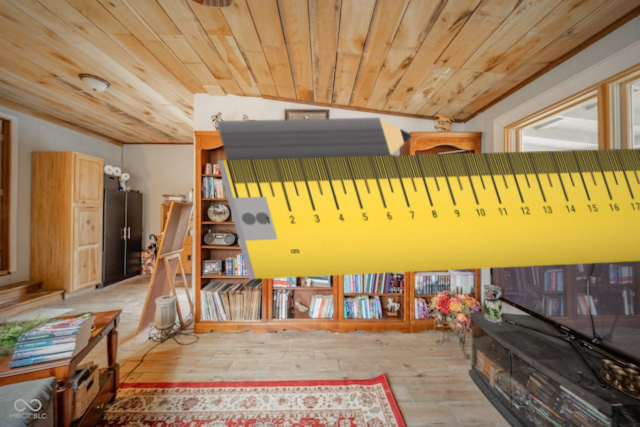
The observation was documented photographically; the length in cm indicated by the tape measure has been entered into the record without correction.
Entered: 8 cm
